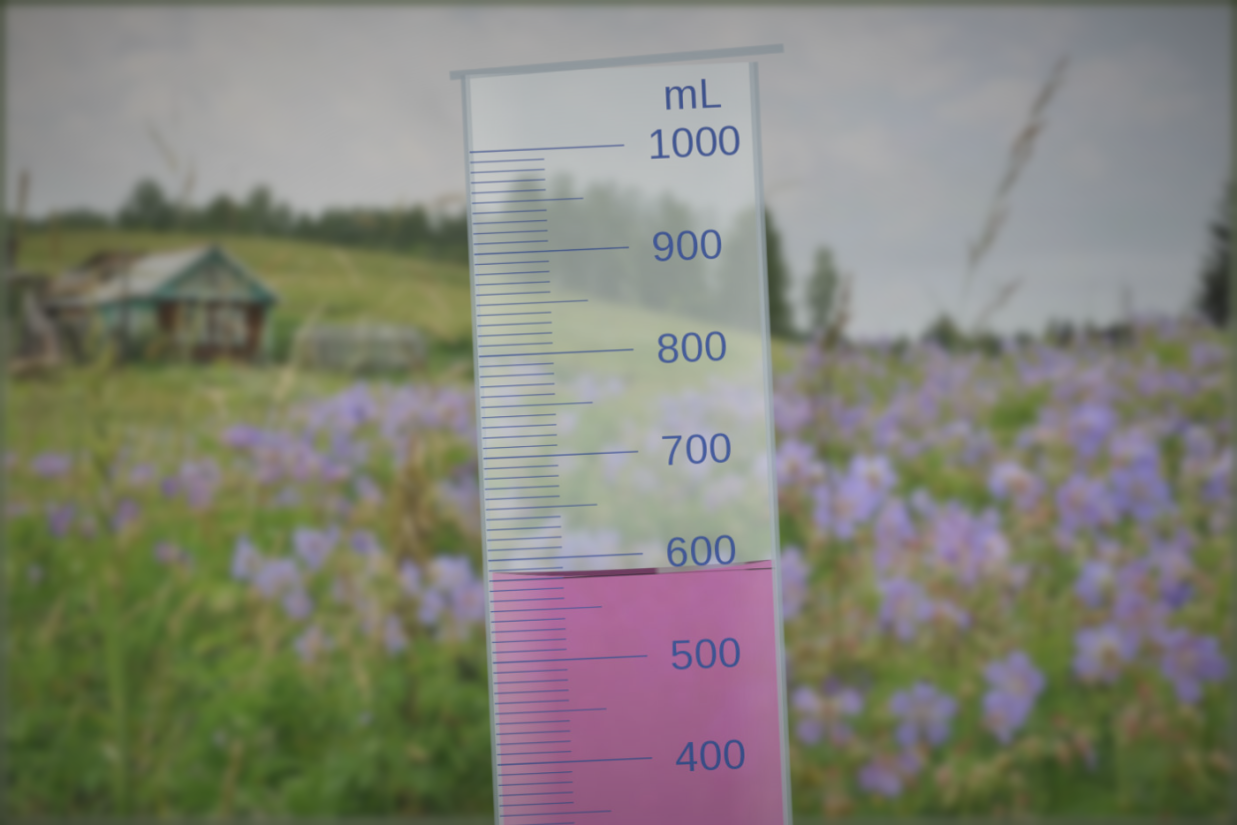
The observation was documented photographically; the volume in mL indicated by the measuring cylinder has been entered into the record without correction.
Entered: 580 mL
